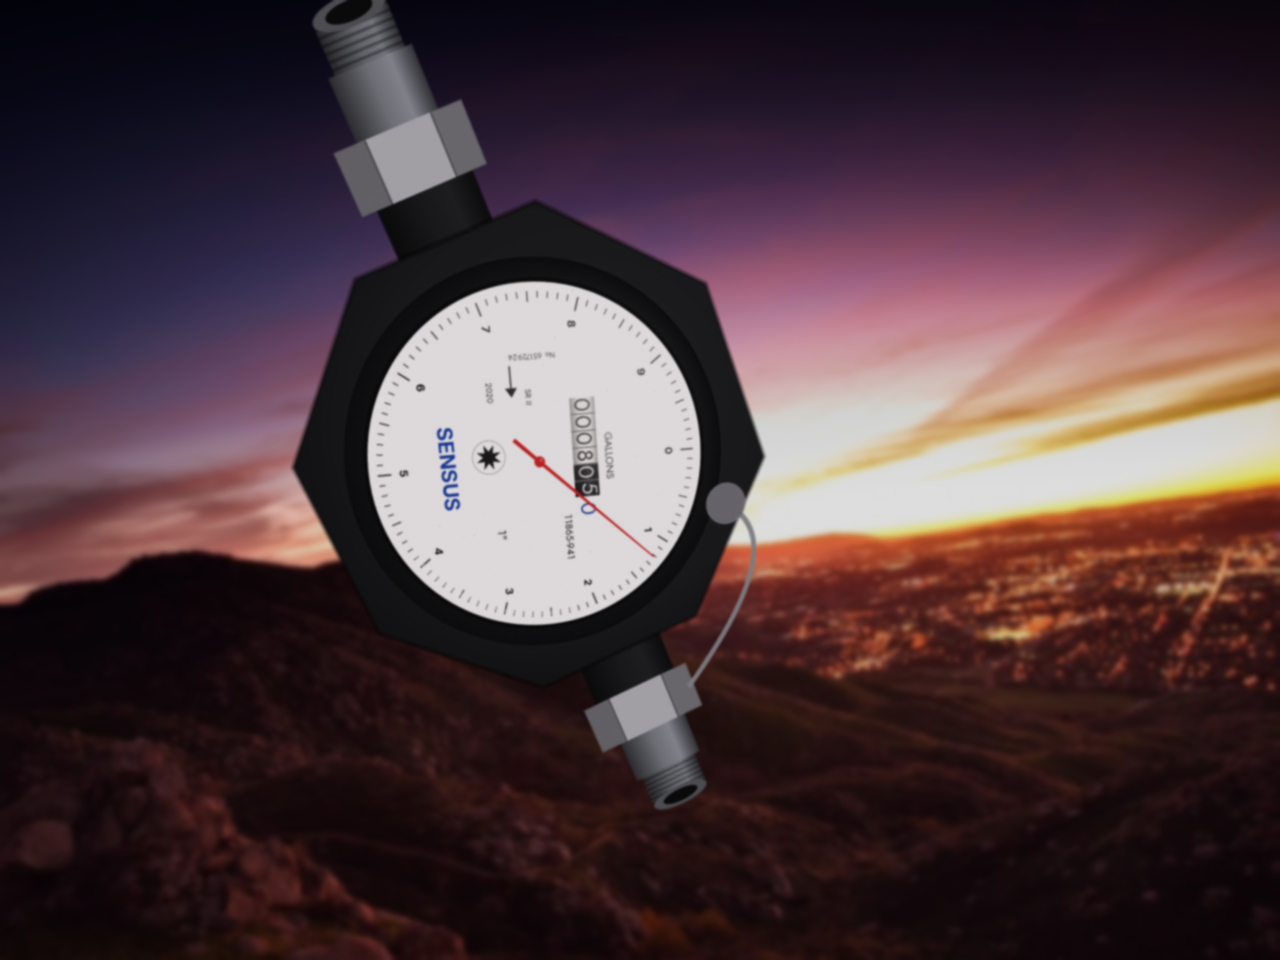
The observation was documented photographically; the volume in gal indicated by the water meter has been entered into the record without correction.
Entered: 8051.2 gal
